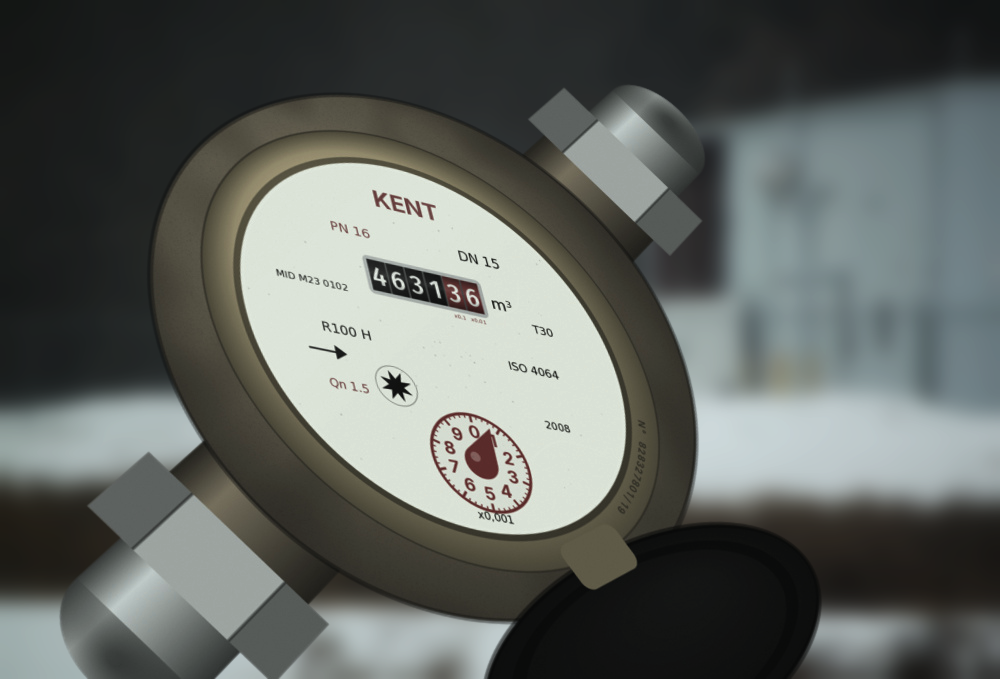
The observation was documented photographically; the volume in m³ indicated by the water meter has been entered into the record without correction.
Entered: 4631.360 m³
